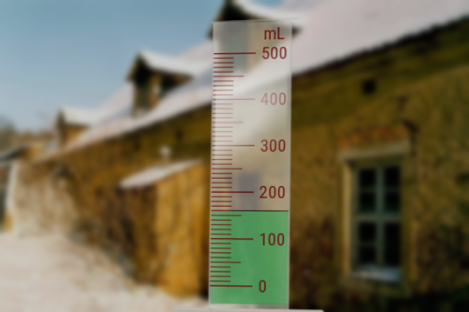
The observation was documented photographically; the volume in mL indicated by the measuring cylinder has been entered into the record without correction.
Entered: 160 mL
